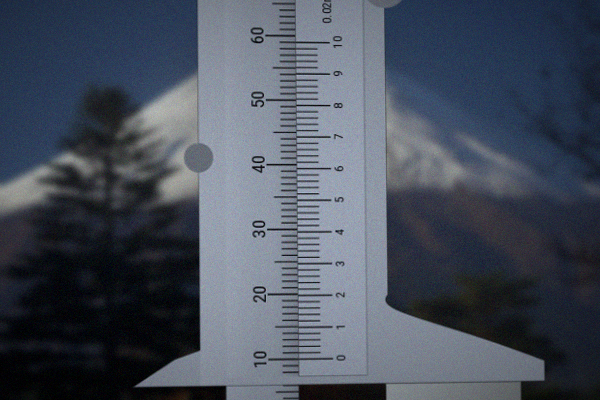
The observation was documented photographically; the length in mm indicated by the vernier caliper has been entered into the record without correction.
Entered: 10.0 mm
